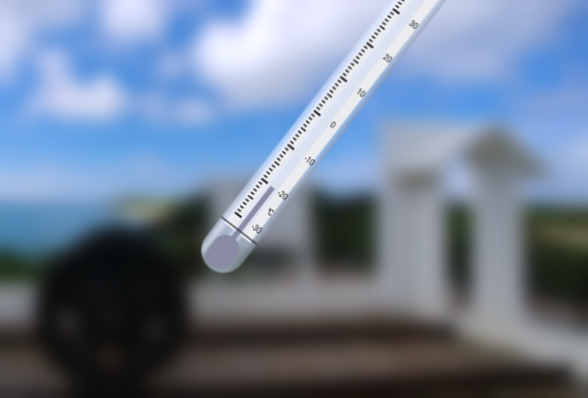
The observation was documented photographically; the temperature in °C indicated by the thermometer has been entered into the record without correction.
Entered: -20 °C
